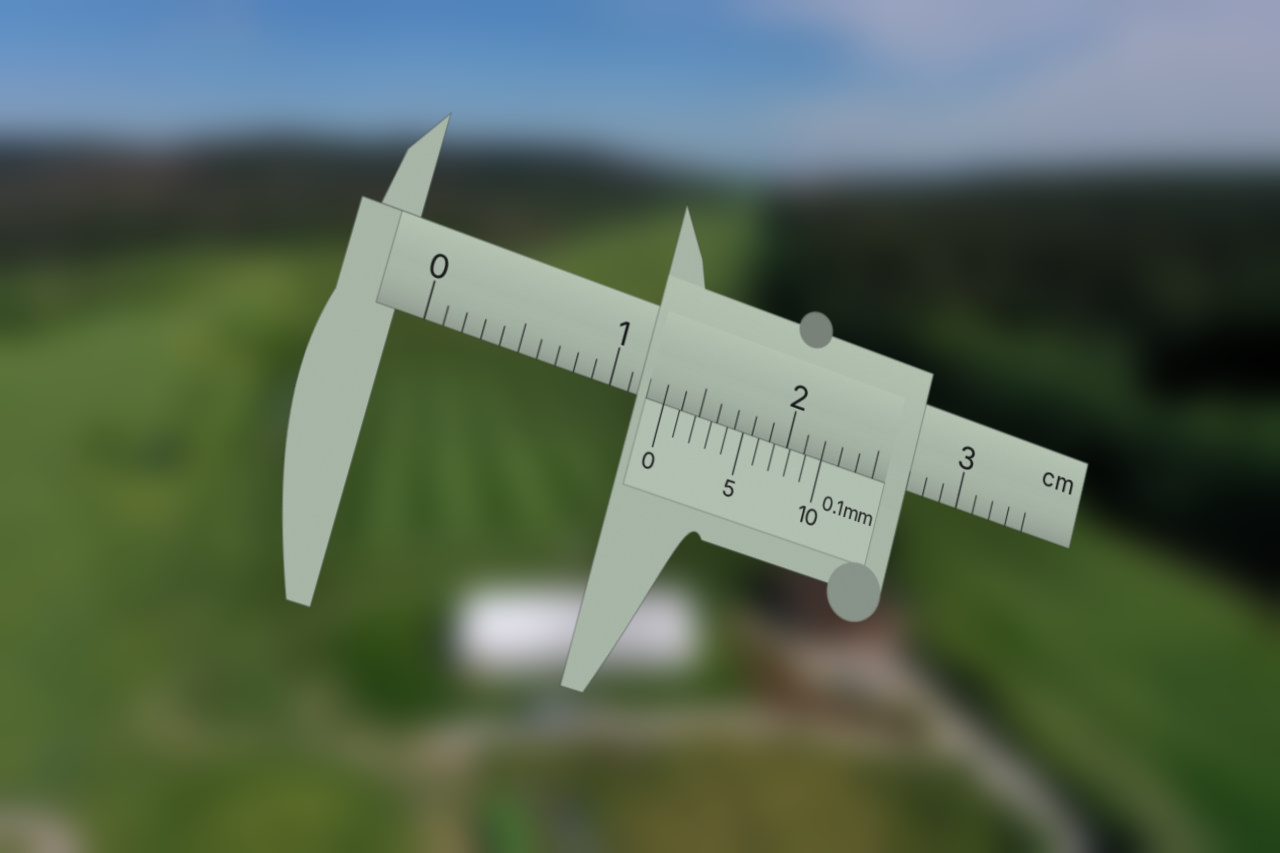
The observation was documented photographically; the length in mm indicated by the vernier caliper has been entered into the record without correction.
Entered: 13.0 mm
